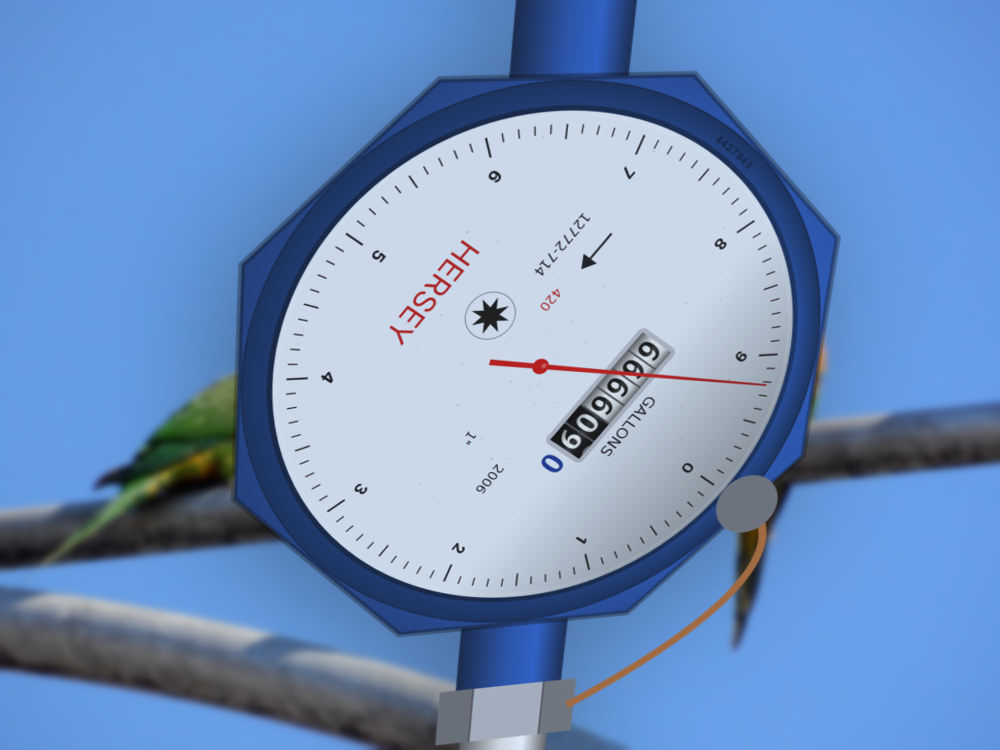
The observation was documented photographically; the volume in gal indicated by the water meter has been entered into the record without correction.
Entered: 6666089.2 gal
